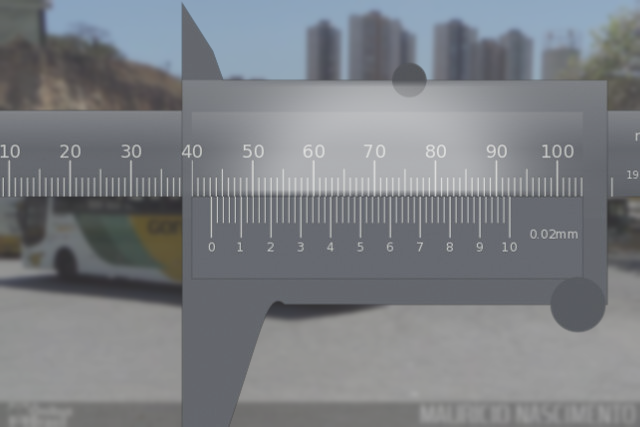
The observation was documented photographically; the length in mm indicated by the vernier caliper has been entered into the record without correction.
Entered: 43.2 mm
